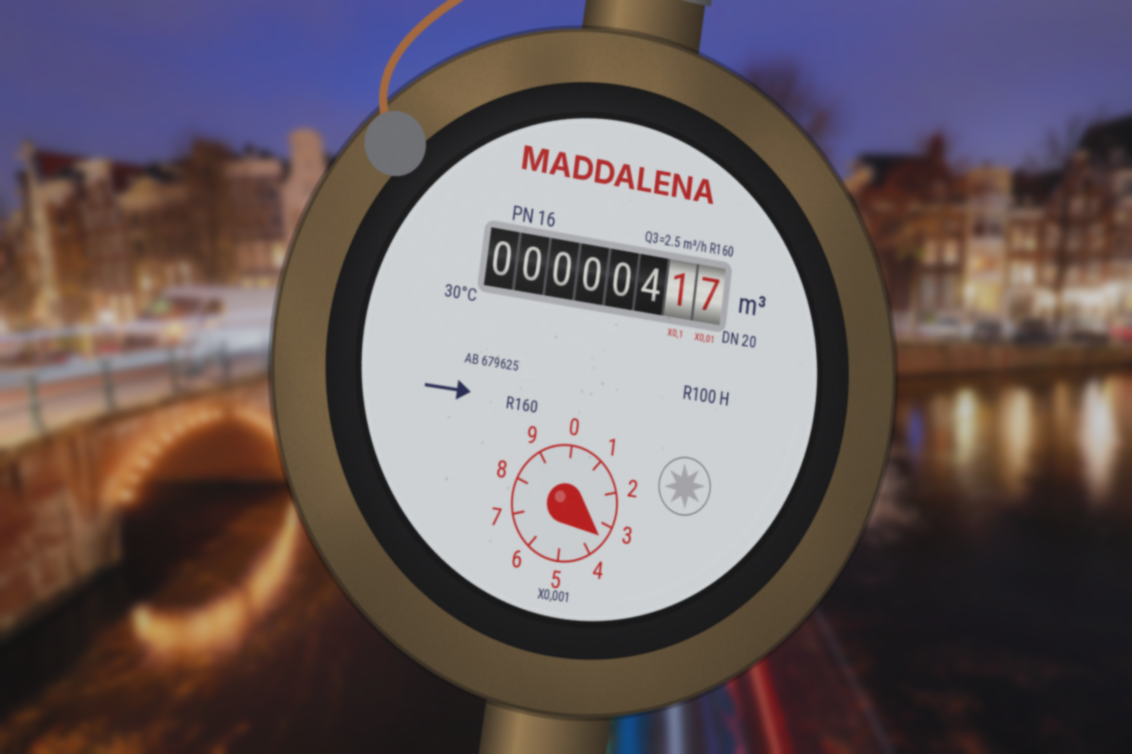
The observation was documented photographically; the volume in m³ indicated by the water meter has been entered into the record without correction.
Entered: 4.173 m³
